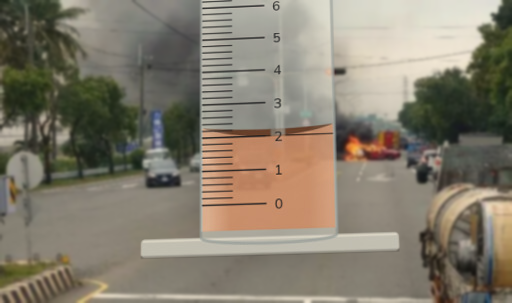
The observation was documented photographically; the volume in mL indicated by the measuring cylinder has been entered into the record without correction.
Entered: 2 mL
